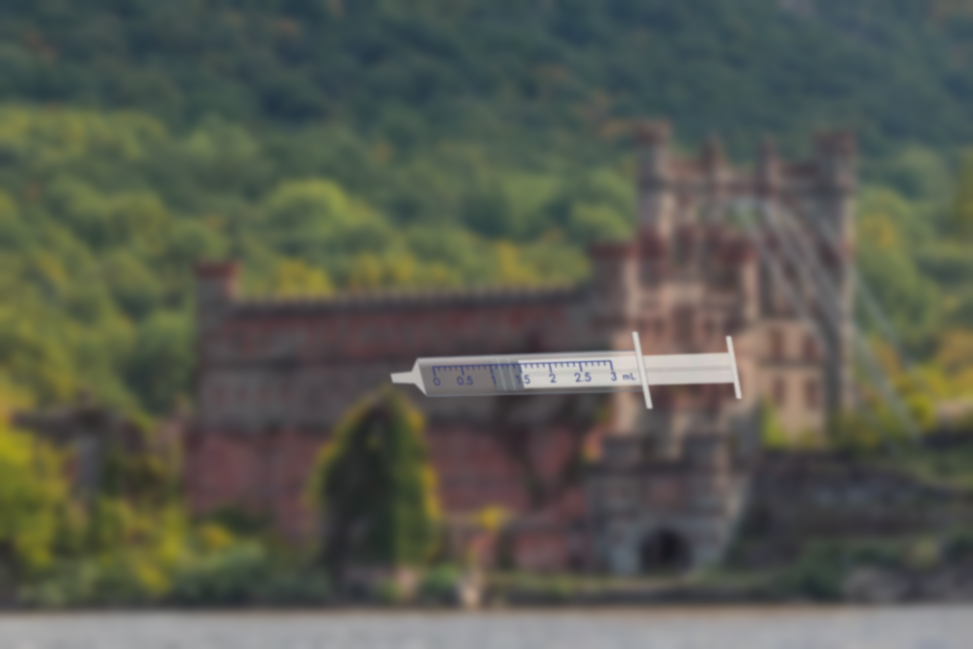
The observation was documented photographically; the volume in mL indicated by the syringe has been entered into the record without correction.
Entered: 1 mL
